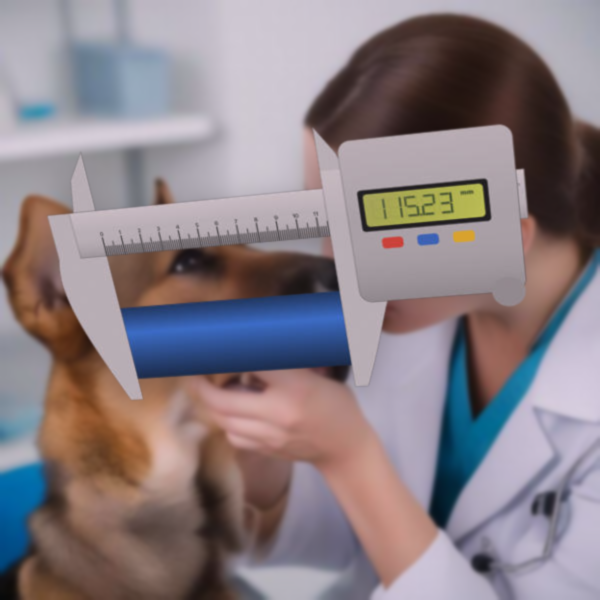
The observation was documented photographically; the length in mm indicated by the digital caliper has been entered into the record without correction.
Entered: 115.23 mm
